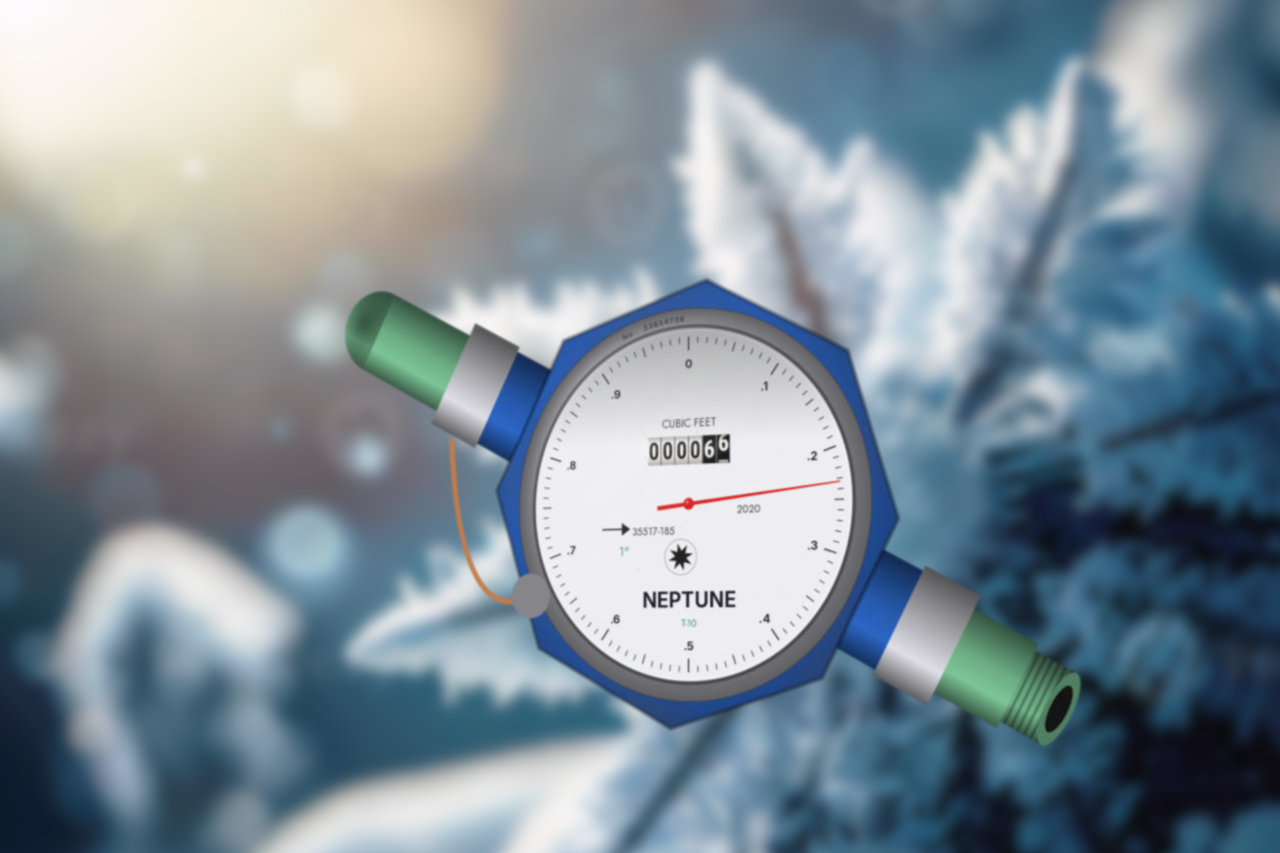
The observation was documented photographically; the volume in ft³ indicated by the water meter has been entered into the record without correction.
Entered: 66.23 ft³
